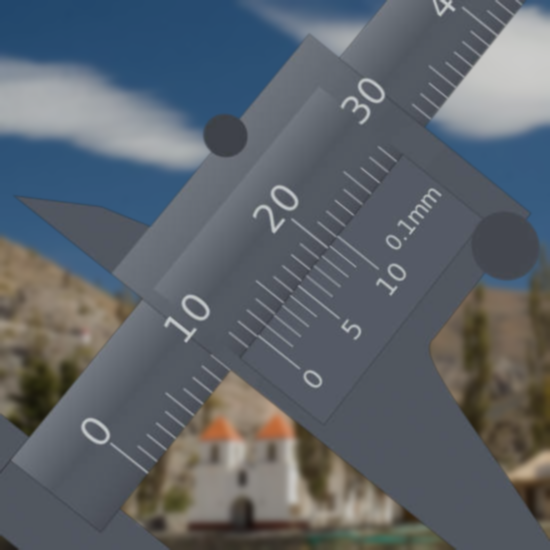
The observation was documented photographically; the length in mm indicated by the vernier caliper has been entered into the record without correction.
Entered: 12.1 mm
